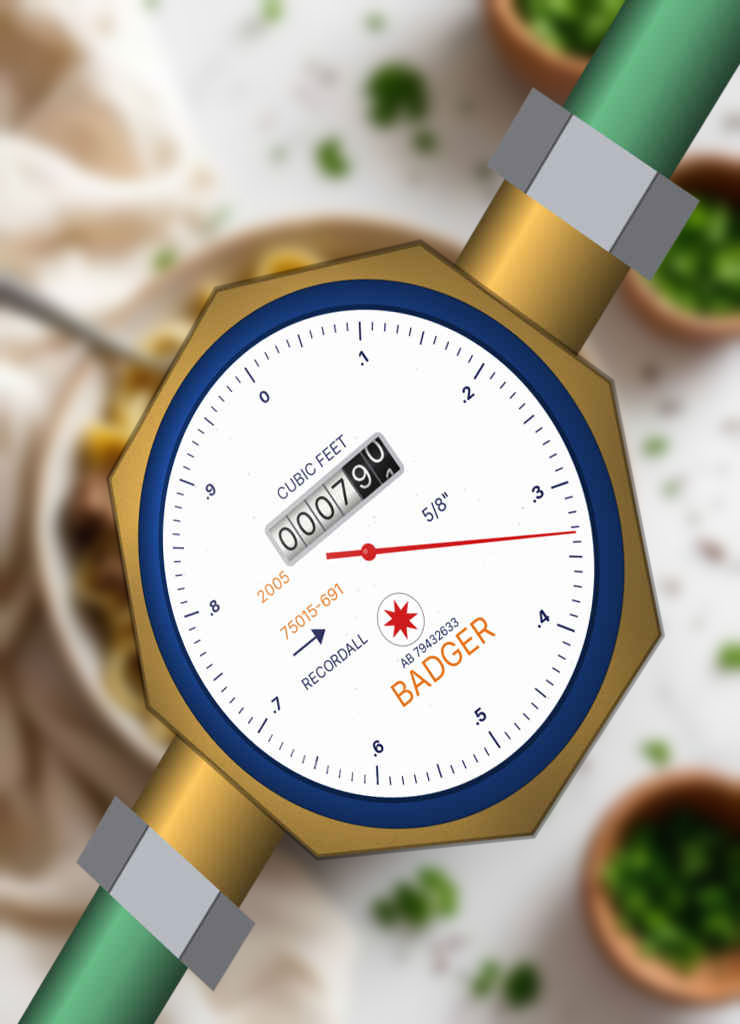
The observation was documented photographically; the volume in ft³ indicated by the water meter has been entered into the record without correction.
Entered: 790.33 ft³
